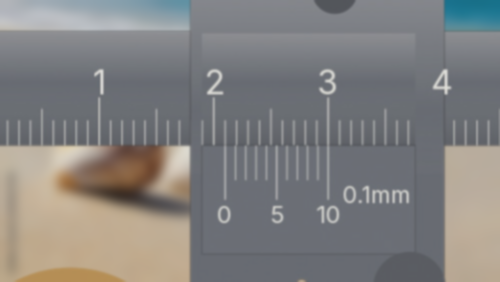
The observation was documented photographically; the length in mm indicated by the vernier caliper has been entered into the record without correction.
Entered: 21.0 mm
